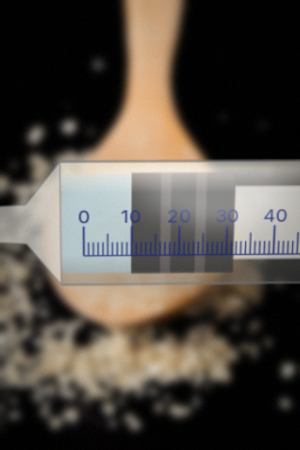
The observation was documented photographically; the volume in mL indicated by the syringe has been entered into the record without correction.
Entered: 10 mL
